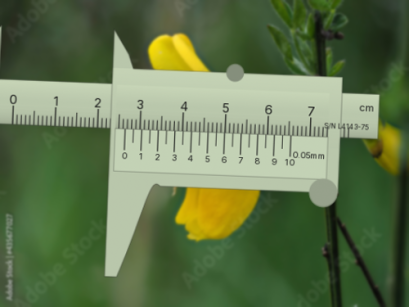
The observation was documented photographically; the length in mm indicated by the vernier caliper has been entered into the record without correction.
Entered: 26.5 mm
